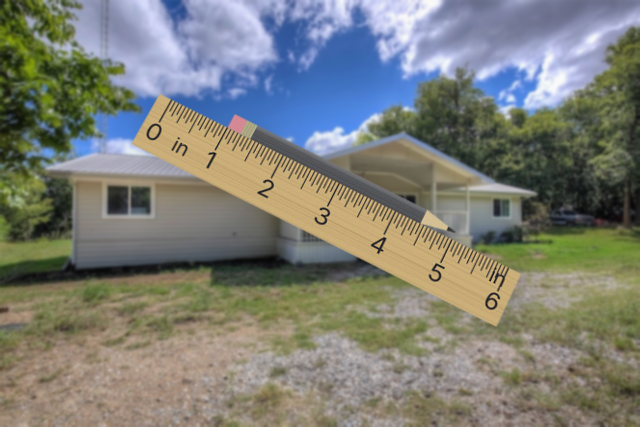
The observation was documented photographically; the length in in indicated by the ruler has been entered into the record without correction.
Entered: 4 in
